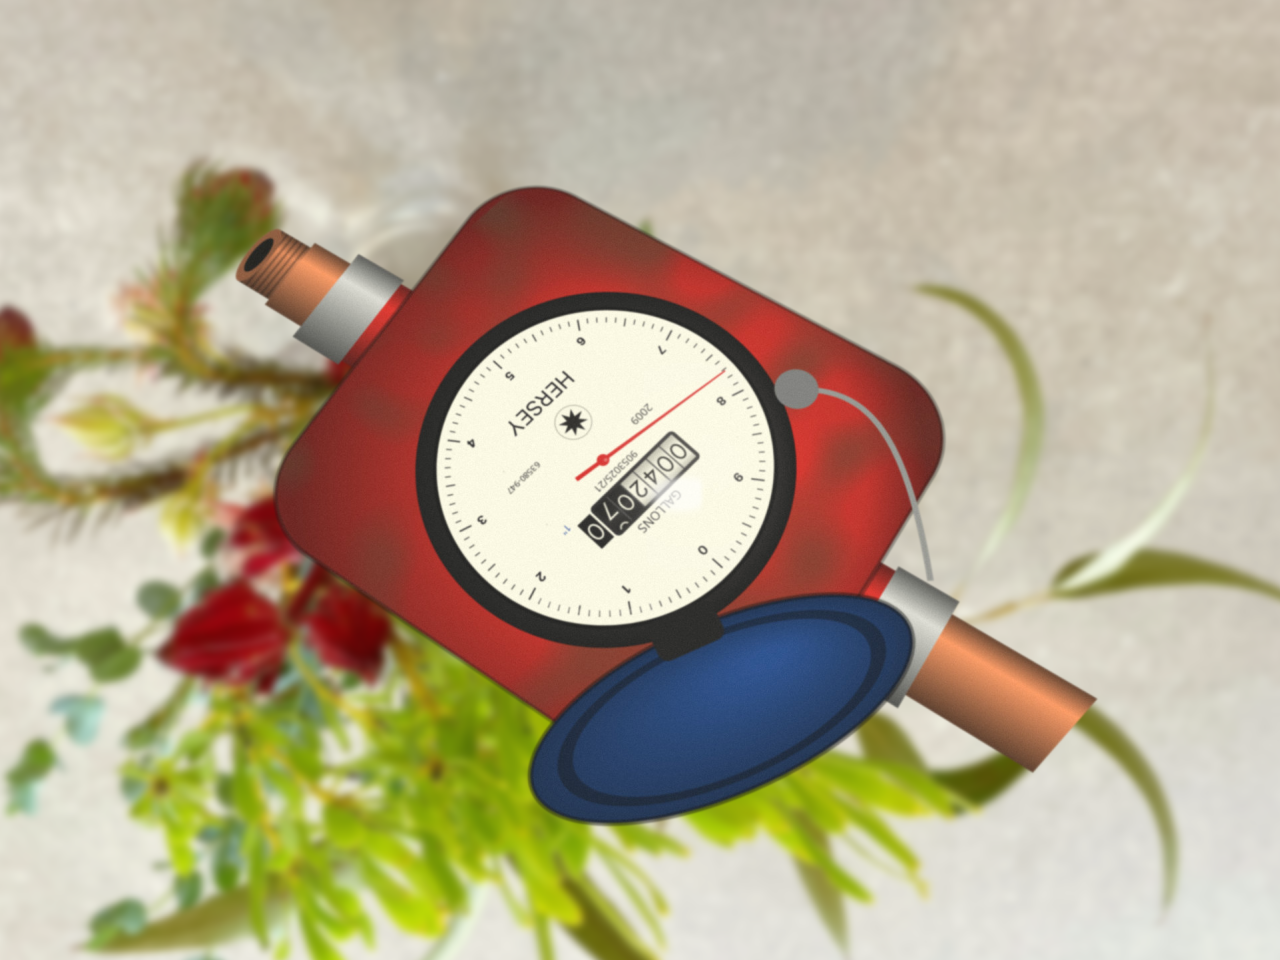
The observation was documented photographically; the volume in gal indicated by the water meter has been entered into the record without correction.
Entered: 42067.7 gal
